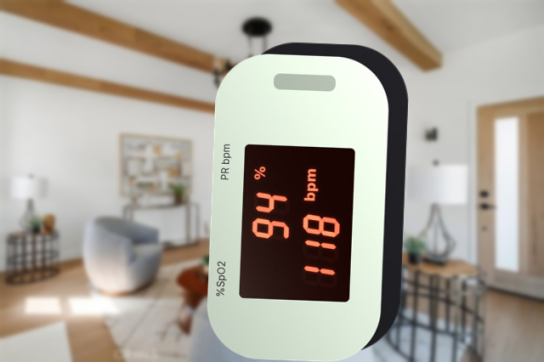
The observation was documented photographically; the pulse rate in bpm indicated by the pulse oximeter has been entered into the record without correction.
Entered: 118 bpm
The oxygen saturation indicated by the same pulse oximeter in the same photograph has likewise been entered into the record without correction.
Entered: 94 %
